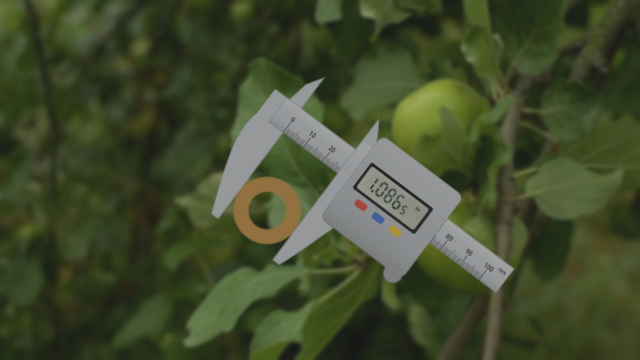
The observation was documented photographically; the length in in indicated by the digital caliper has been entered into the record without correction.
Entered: 1.0865 in
